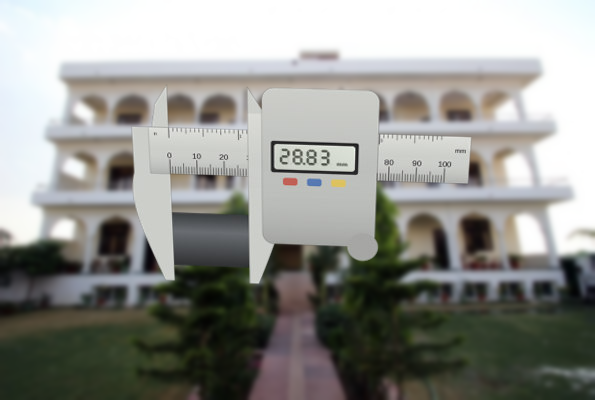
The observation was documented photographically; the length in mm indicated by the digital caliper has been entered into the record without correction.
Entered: 28.83 mm
